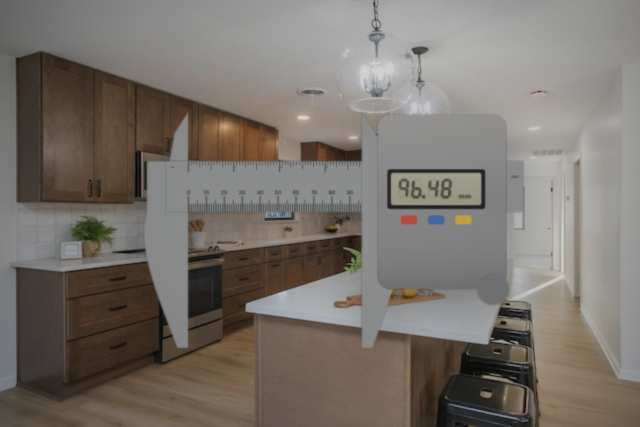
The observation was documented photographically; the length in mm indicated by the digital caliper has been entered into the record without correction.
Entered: 96.48 mm
